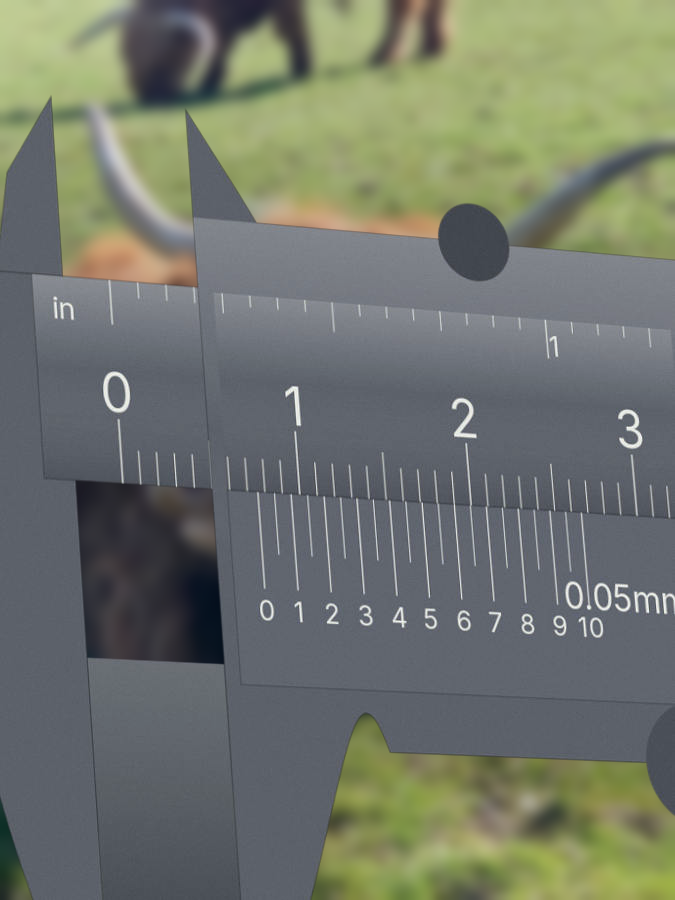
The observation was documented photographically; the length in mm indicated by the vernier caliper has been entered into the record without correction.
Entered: 7.6 mm
